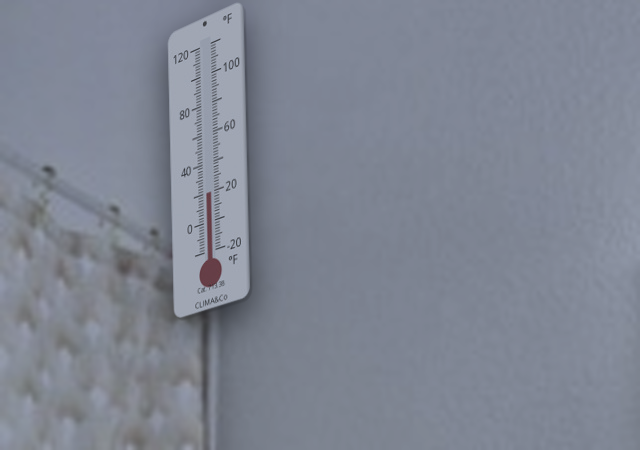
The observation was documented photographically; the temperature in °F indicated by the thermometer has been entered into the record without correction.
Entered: 20 °F
